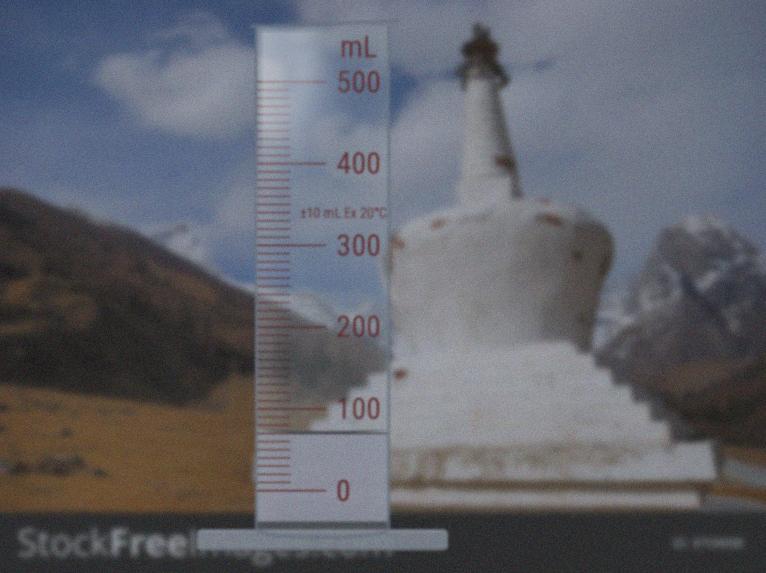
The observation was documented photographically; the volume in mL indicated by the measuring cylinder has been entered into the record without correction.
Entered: 70 mL
